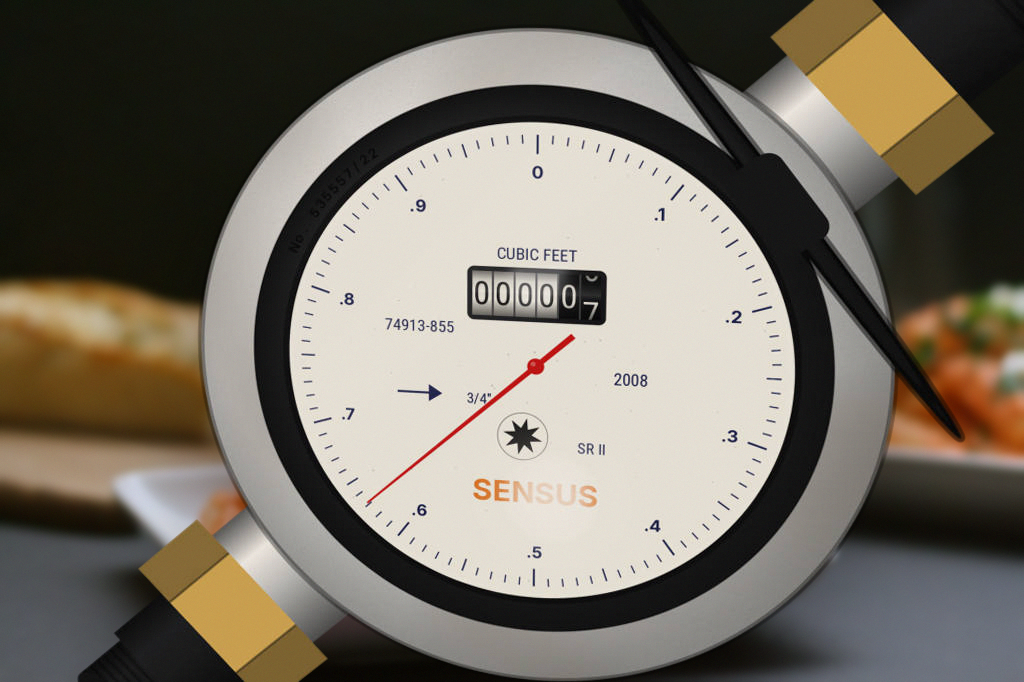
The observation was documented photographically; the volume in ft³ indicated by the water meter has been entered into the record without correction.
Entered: 6.63 ft³
